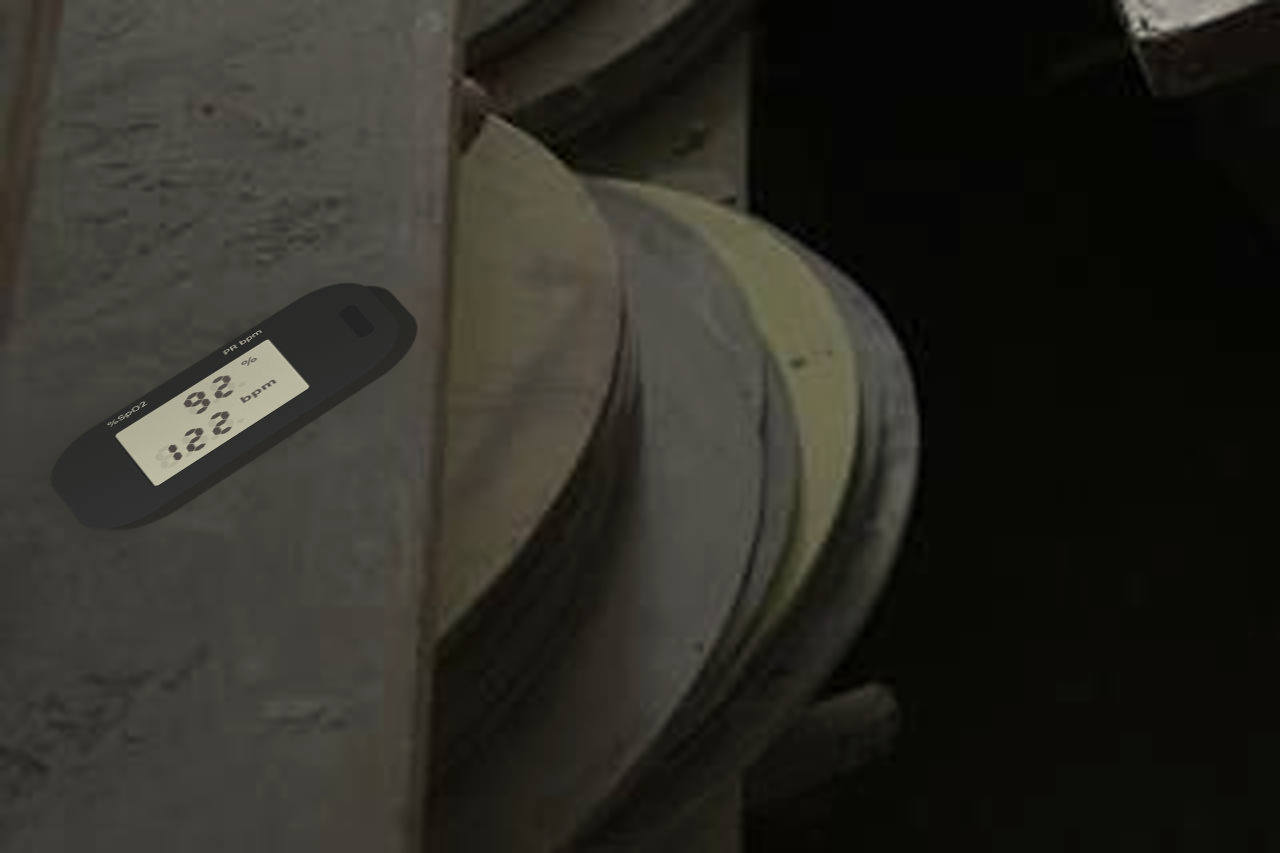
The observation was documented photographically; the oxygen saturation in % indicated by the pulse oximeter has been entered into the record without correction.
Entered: 92 %
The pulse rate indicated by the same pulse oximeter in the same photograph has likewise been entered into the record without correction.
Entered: 122 bpm
